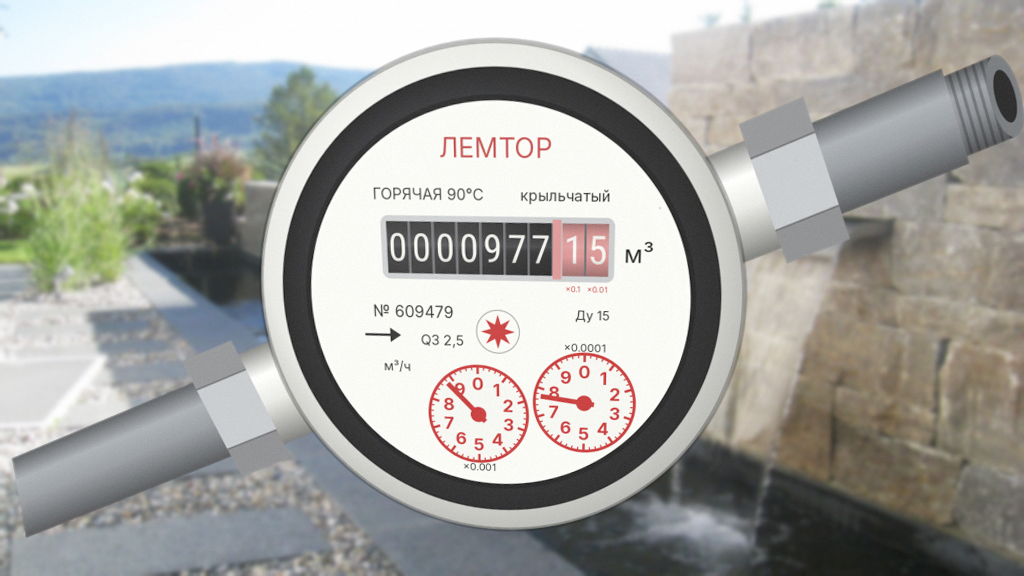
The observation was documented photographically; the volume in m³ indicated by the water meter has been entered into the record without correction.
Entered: 977.1587 m³
